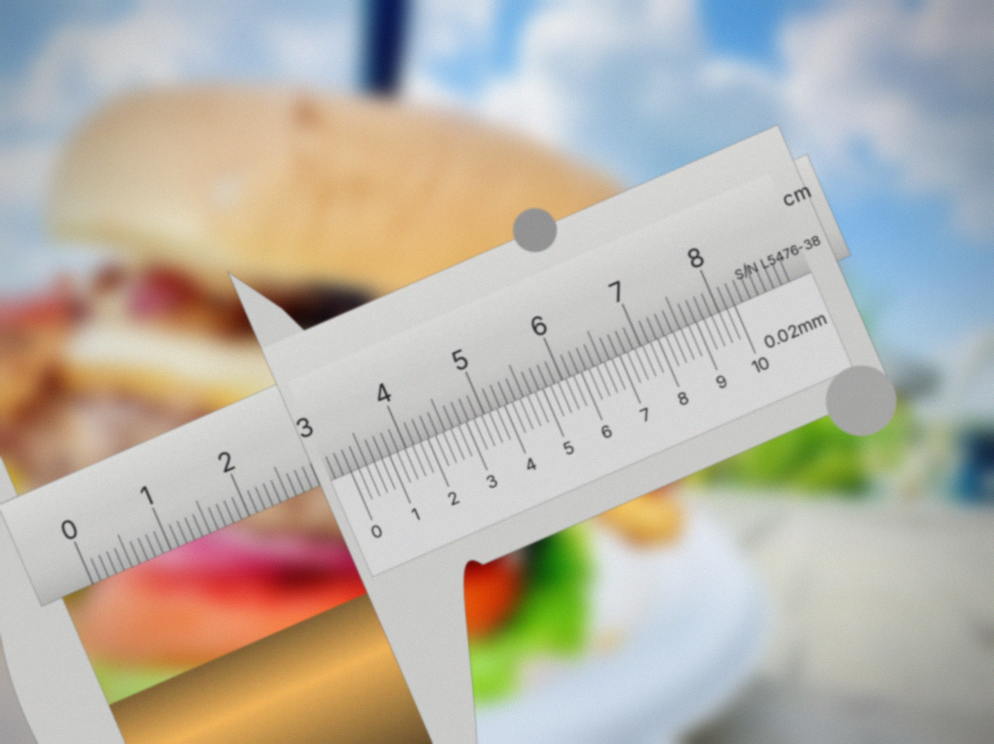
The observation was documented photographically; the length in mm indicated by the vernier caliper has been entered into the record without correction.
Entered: 33.0 mm
